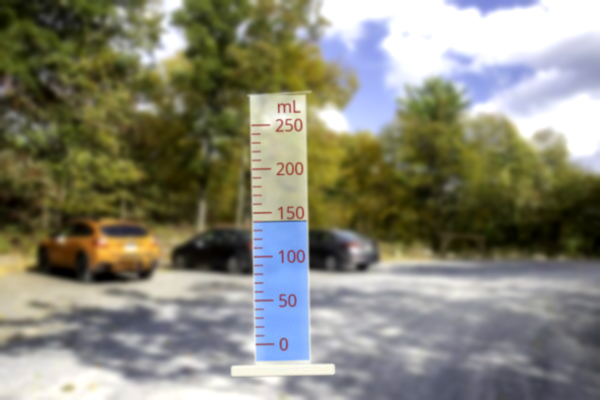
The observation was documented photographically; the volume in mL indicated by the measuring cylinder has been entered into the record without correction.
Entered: 140 mL
